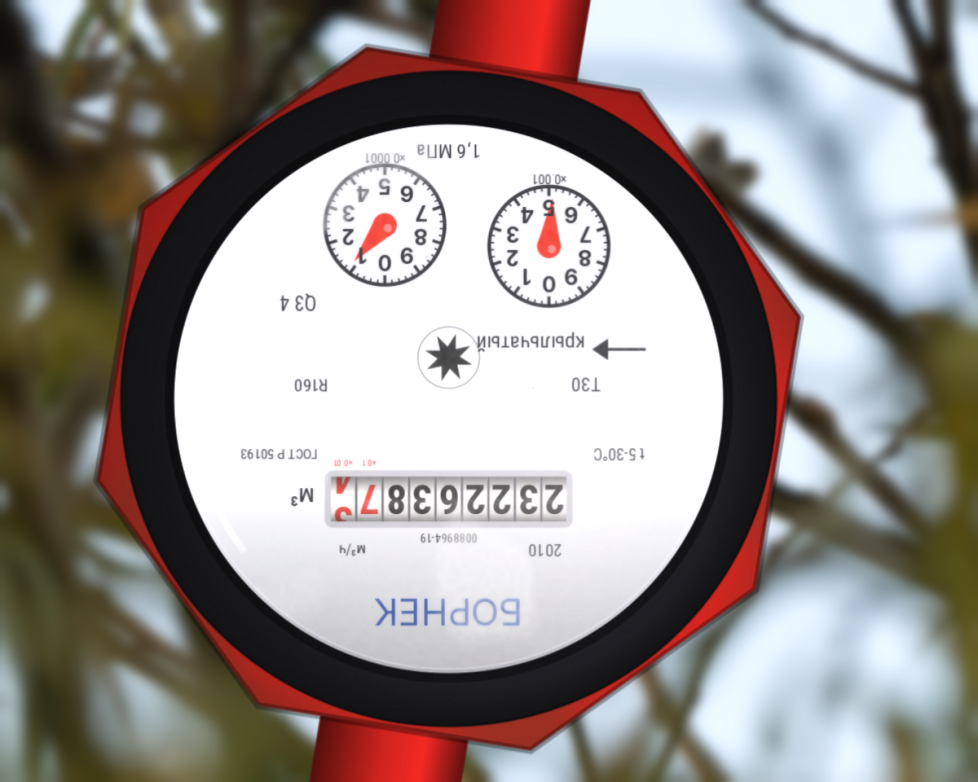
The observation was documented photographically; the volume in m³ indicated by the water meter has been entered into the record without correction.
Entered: 2322638.7351 m³
